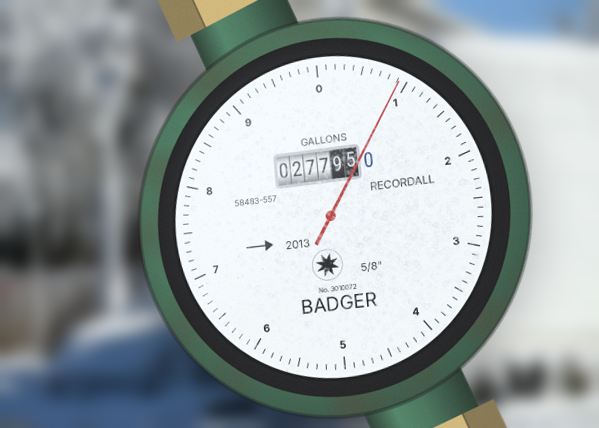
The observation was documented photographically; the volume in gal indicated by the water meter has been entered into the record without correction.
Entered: 277950.9 gal
